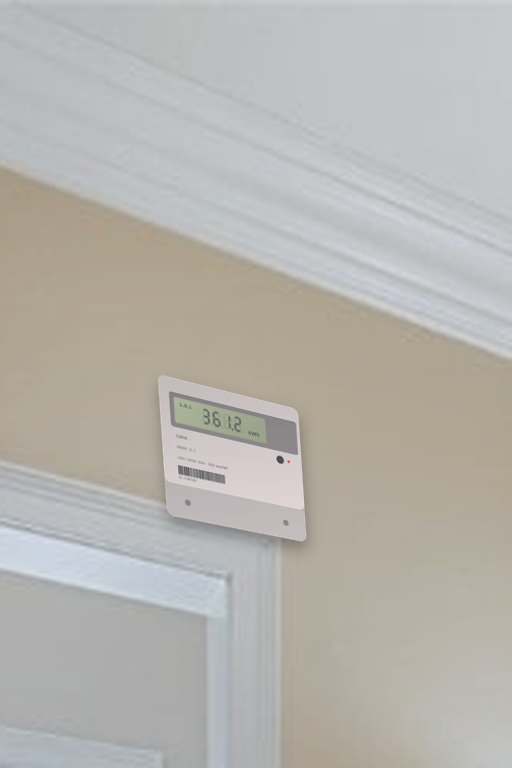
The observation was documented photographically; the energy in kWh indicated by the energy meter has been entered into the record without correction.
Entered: 361.2 kWh
